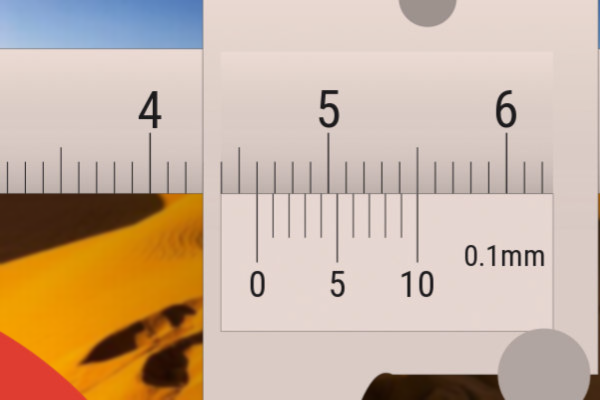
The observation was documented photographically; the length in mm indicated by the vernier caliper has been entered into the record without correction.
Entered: 46.0 mm
